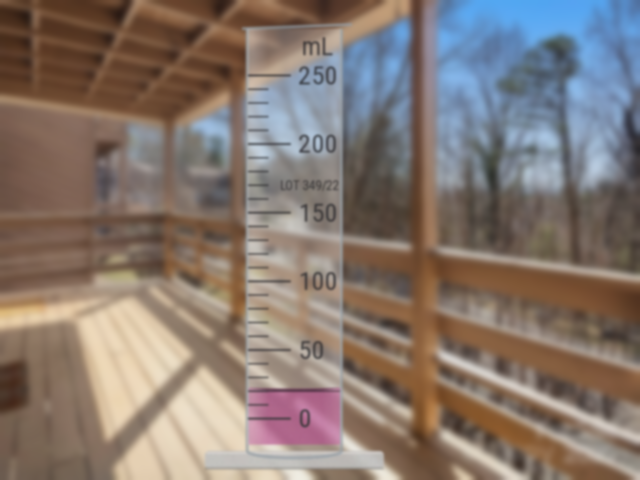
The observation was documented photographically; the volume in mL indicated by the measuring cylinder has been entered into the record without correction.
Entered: 20 mL
